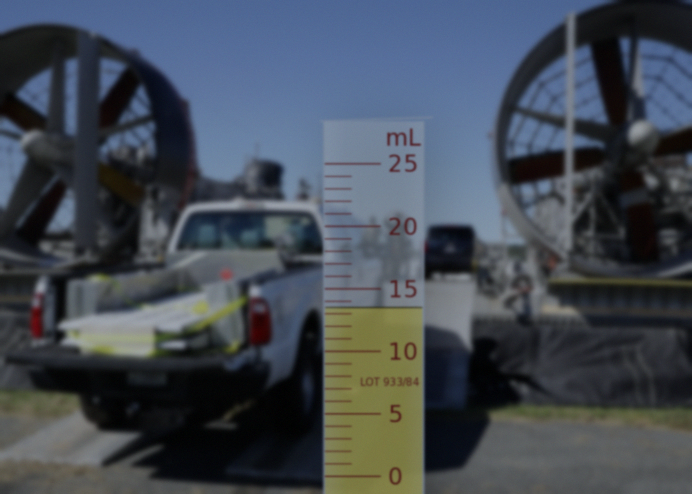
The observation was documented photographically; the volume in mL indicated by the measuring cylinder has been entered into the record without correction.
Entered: 13.5 mL
